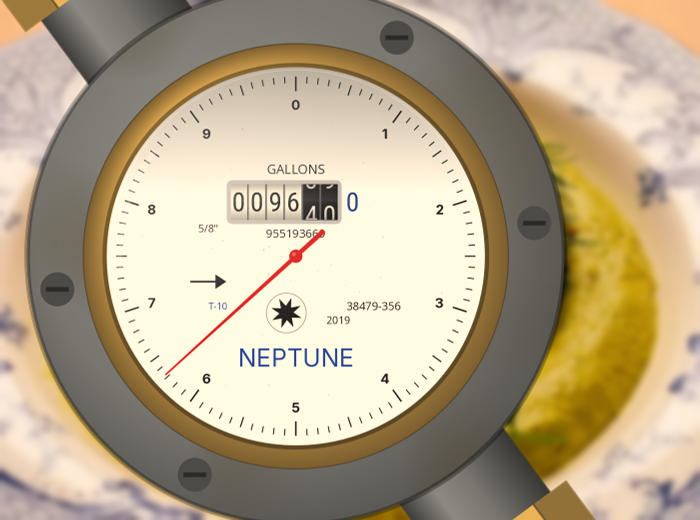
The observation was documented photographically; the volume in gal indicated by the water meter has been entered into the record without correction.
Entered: 96396.3 gal
